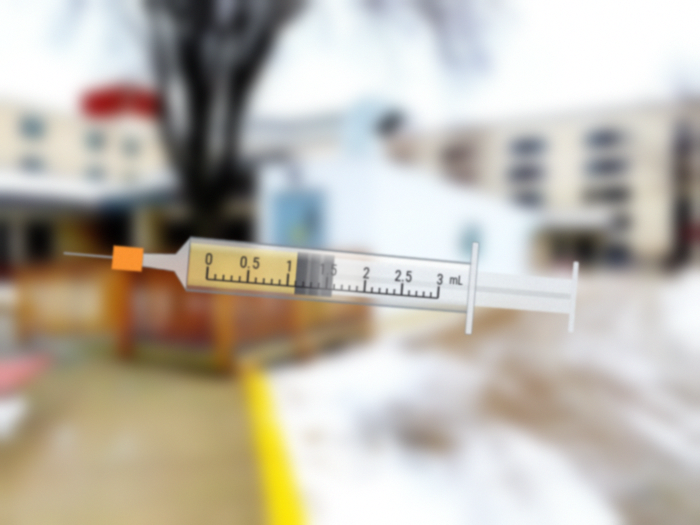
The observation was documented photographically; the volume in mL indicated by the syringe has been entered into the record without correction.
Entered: 1.1 mL
